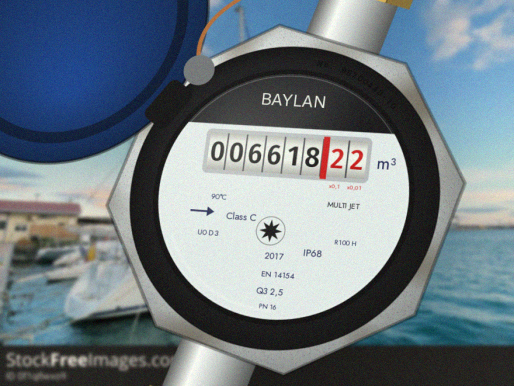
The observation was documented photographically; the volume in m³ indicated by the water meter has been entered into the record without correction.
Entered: 6618.22 m³
